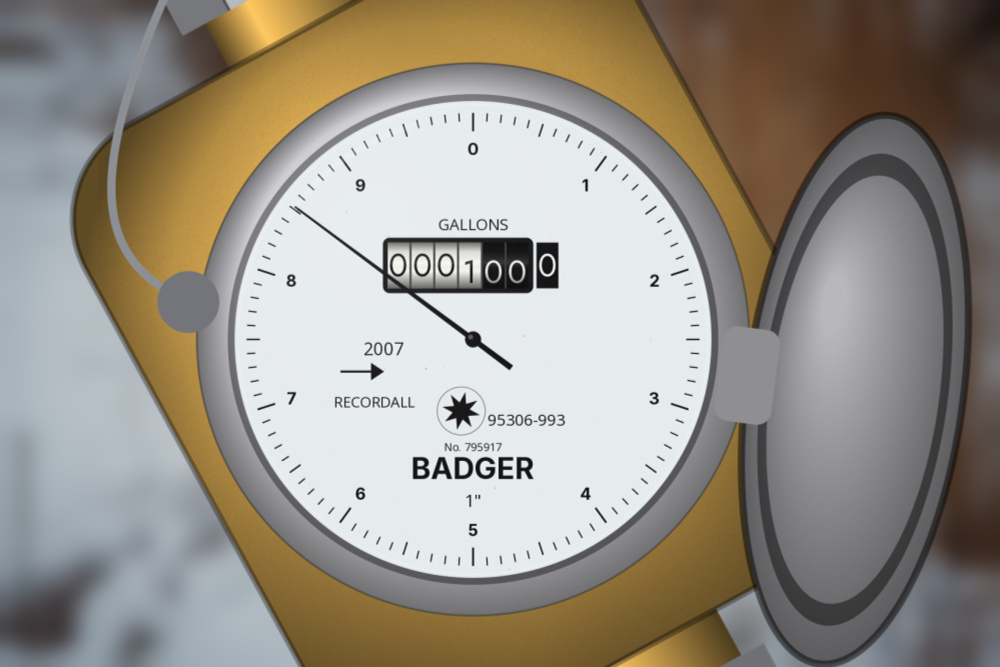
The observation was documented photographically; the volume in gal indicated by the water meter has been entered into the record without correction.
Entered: 998.5 gal
